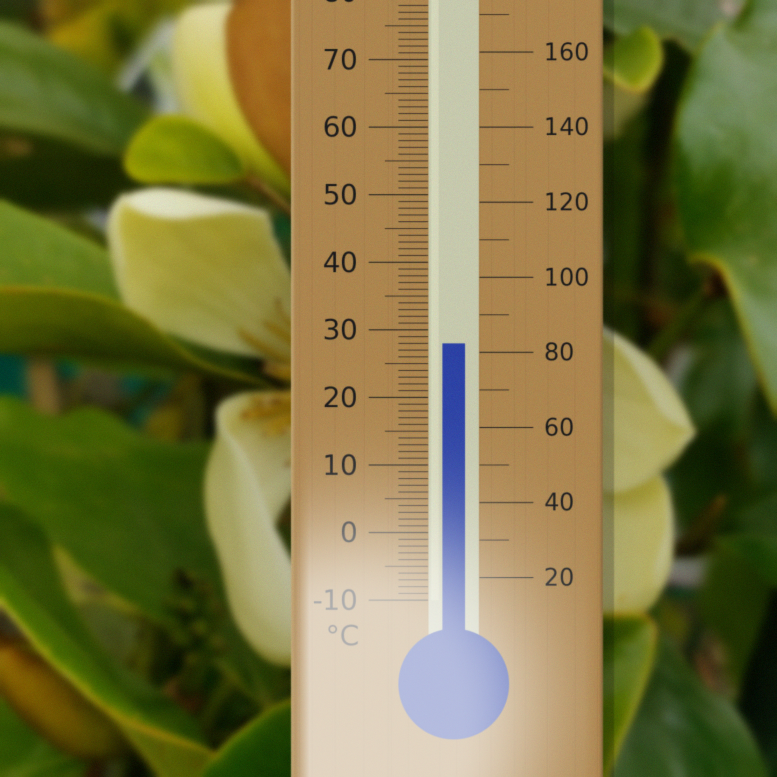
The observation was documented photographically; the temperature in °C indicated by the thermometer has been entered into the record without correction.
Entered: 28 °C
